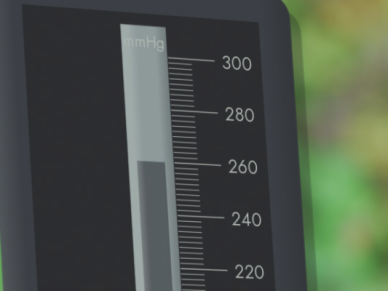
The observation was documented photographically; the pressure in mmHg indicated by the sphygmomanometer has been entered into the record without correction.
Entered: 260 mmHg
